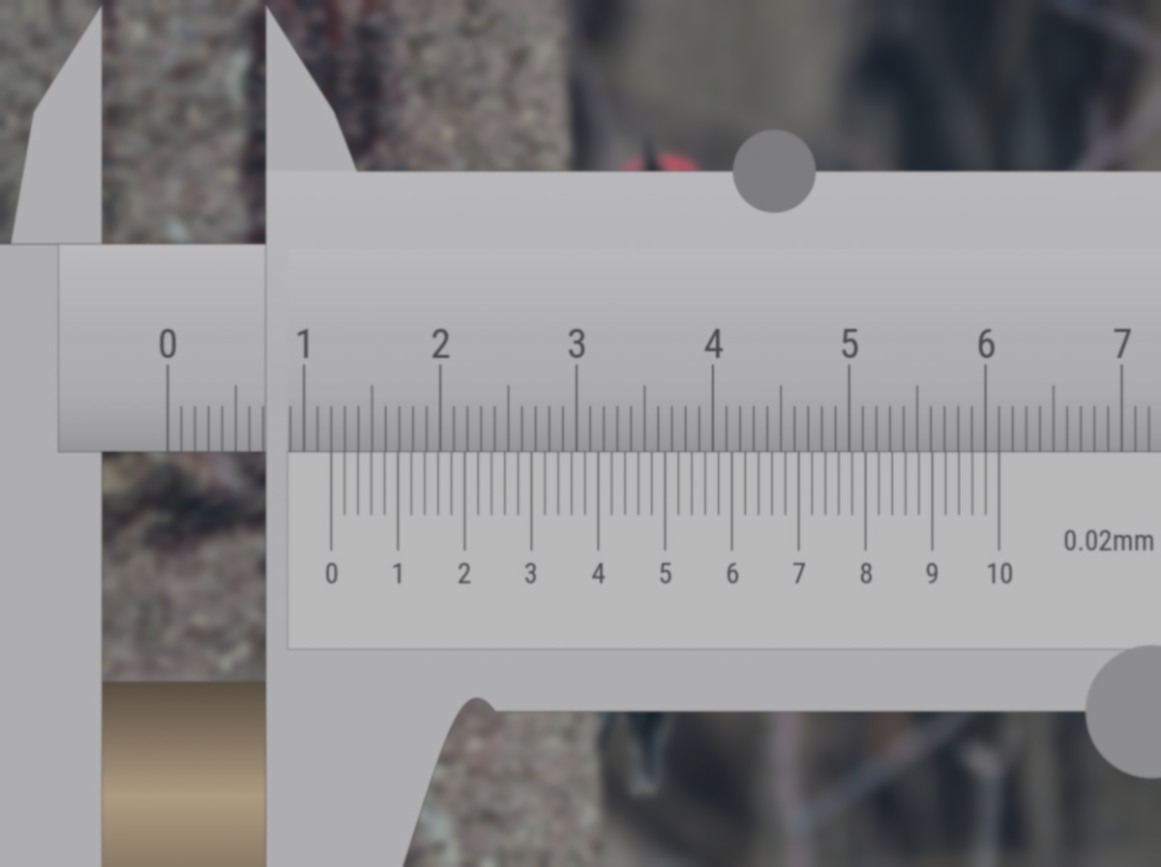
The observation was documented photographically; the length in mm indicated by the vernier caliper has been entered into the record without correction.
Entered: 12.0 mm
